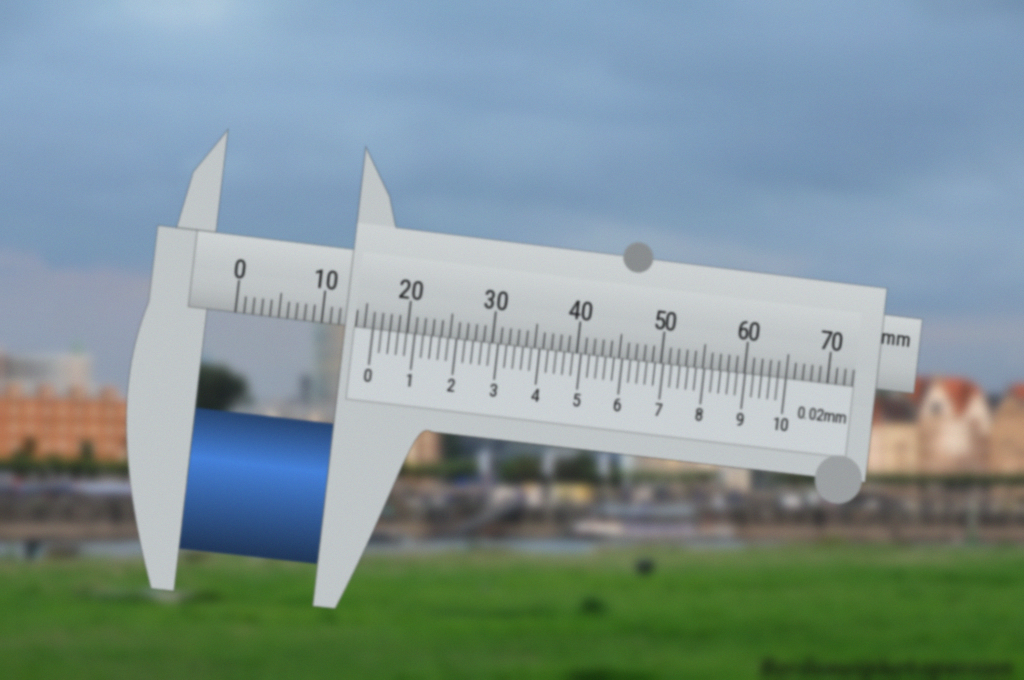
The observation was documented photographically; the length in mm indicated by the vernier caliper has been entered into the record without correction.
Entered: 16.0 mm
